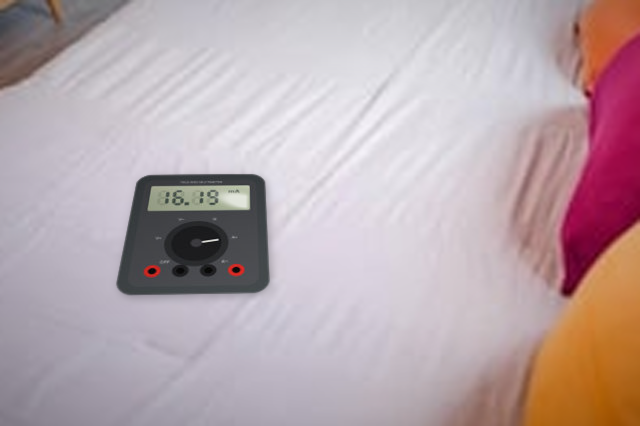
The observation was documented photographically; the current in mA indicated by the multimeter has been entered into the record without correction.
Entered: 16.19 mA
